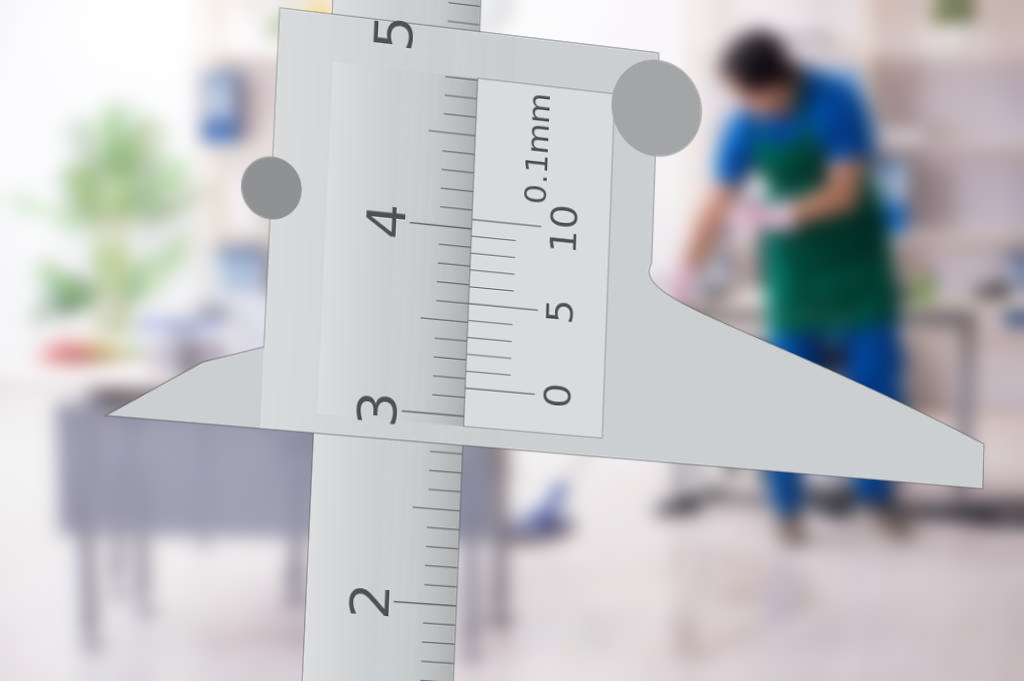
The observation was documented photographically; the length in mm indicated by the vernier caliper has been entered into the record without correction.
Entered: 31.5 mm
